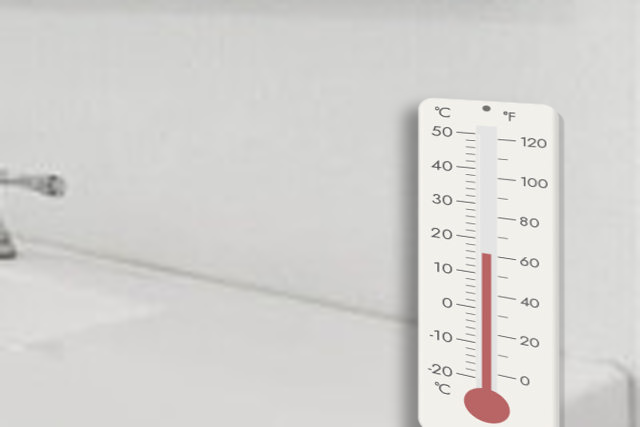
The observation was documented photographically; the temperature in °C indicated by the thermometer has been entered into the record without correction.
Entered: 16 °C
